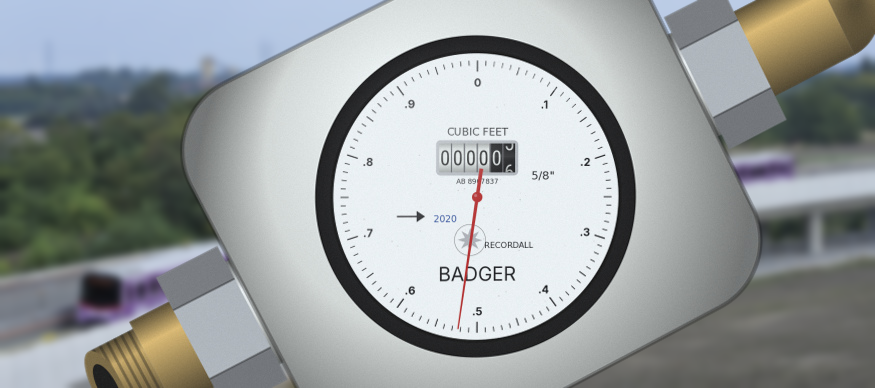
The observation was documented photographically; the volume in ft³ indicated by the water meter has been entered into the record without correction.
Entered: 5.52 ft³
